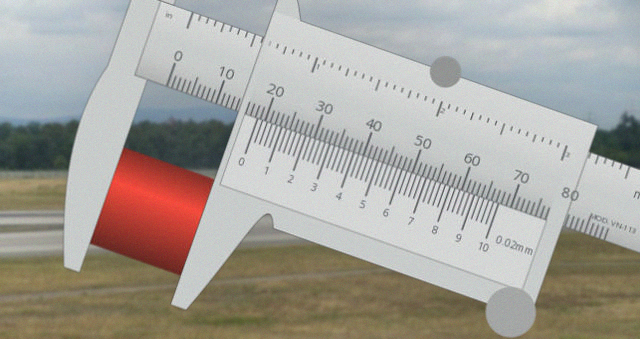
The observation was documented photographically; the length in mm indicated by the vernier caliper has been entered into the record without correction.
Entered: 18.5 mm
